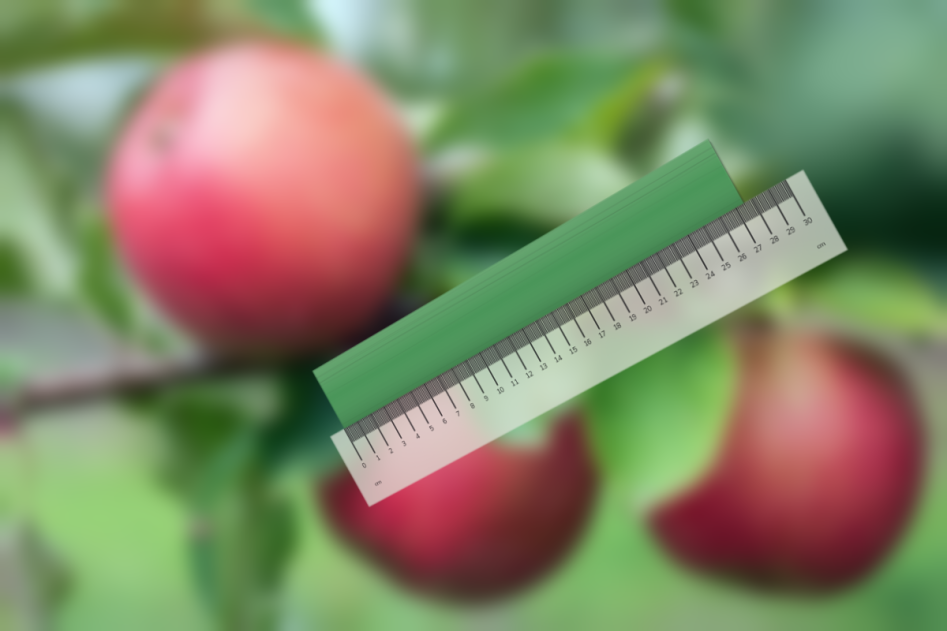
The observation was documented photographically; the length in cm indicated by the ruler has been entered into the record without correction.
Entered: 27.5 cm
